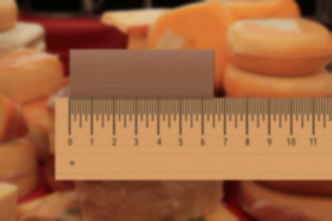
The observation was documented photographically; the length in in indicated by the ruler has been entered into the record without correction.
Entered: 6.5 in
